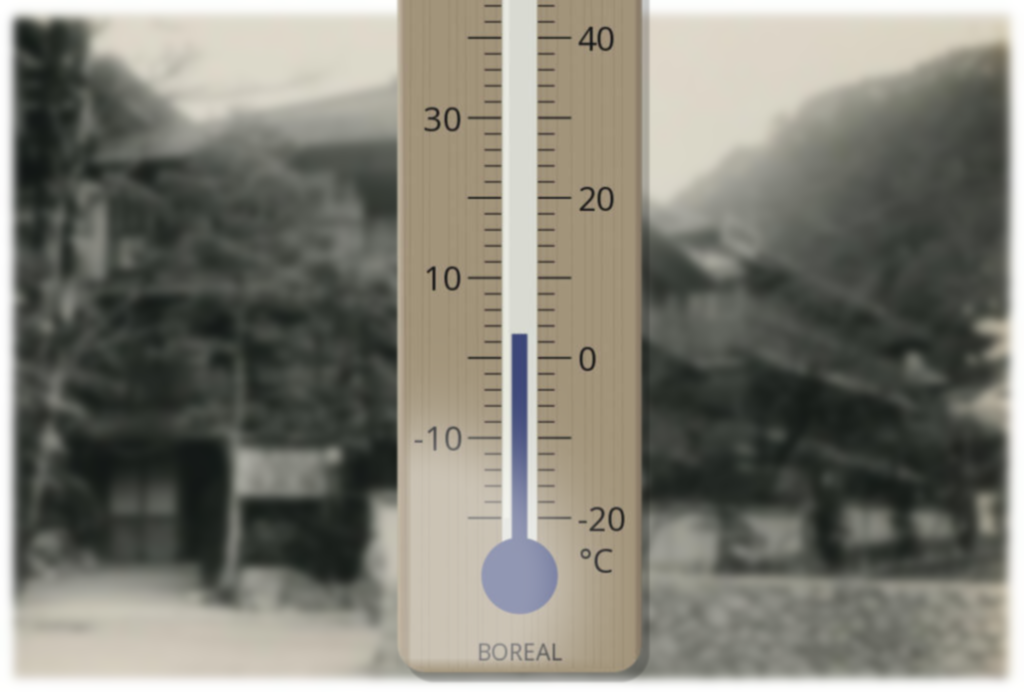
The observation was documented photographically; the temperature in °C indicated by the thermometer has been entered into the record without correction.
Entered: 3 °C
